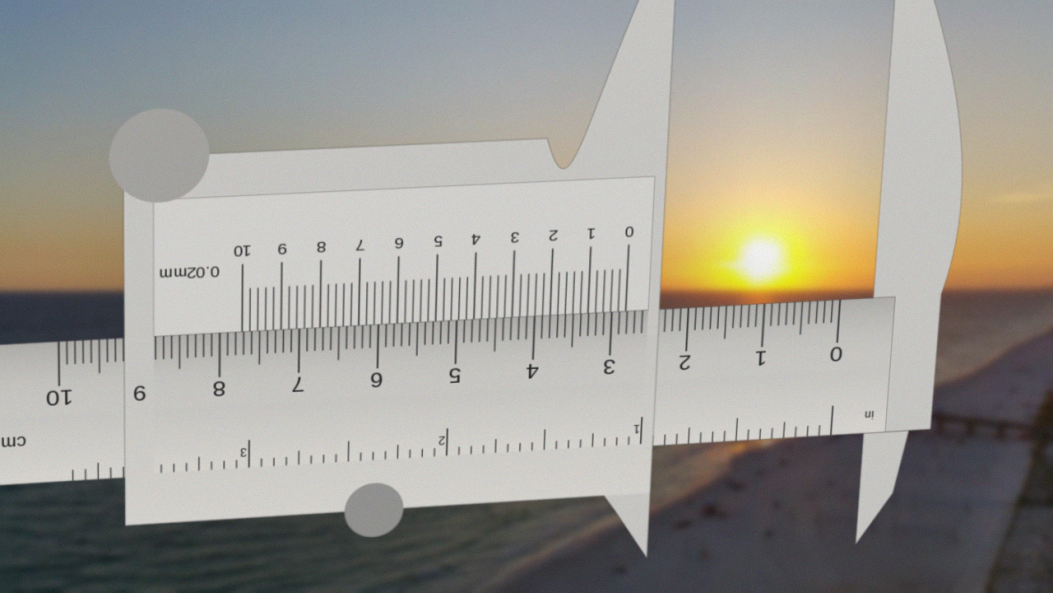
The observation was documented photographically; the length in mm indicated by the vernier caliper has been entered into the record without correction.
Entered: 28.2 mm
